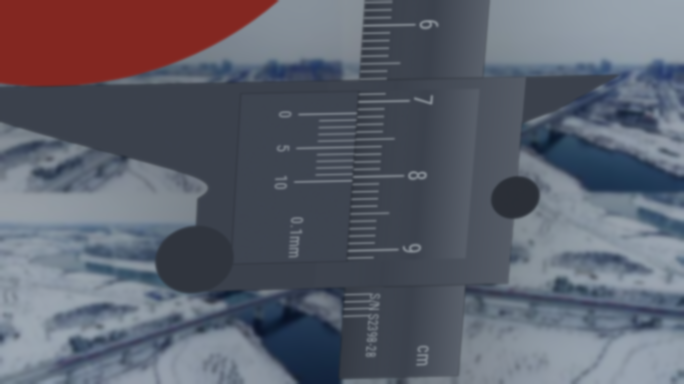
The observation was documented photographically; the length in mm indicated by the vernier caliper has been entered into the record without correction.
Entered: 71.5 mm
